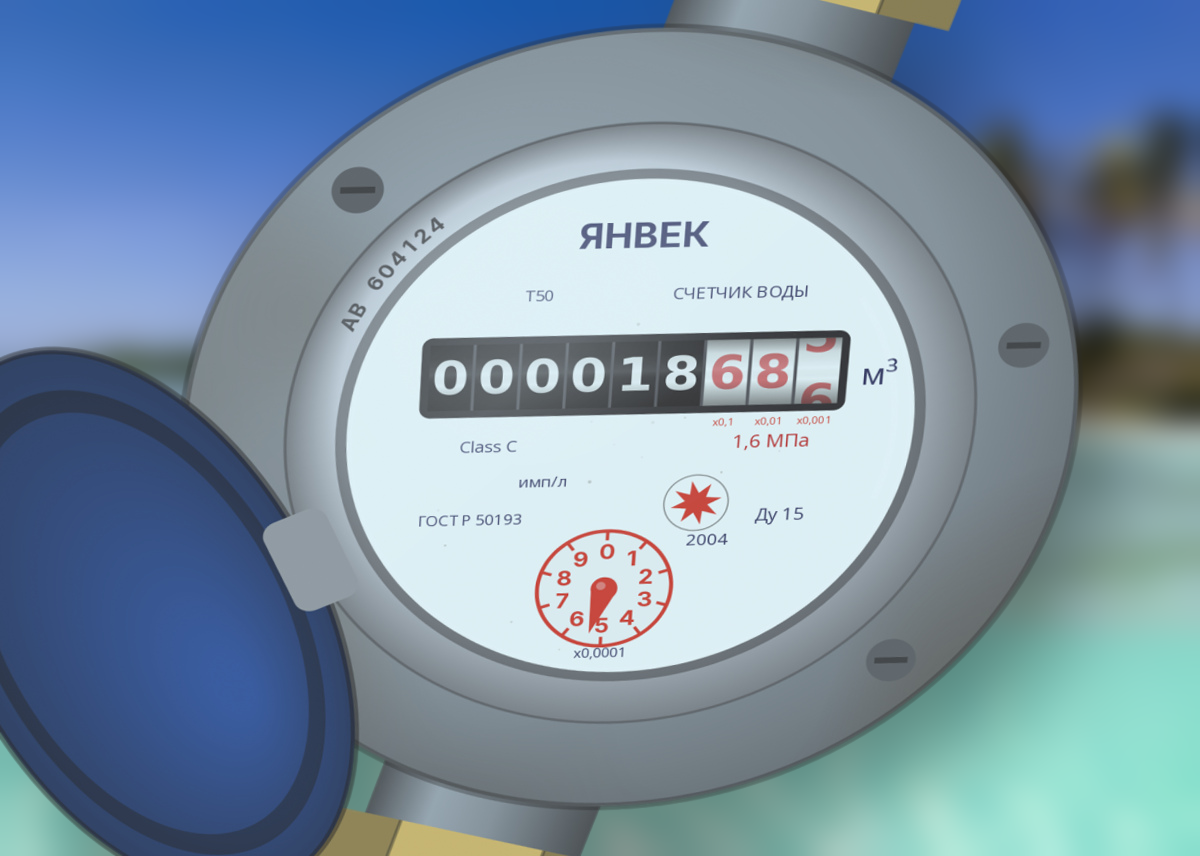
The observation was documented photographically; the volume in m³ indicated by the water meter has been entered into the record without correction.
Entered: 18.6855 m³
